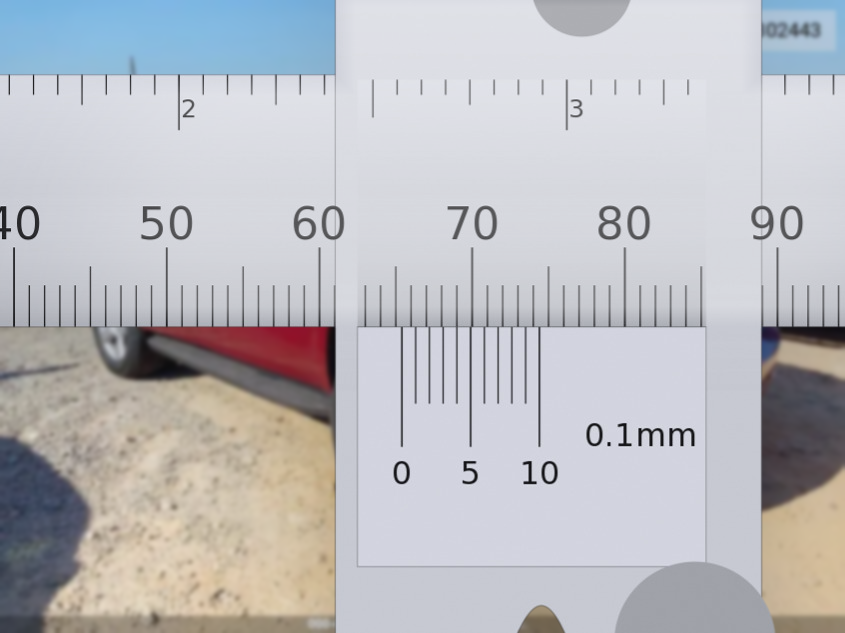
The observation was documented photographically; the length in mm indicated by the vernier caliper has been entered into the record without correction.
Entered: 65.4 mm
